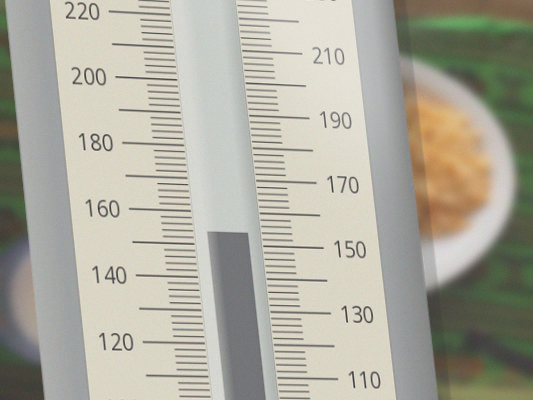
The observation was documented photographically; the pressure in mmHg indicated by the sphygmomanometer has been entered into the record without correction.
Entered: 154 mmHg
